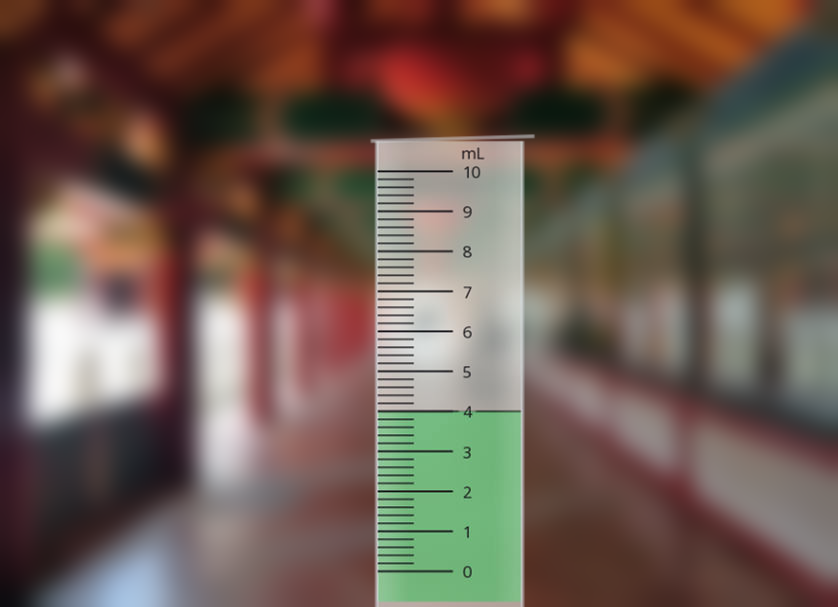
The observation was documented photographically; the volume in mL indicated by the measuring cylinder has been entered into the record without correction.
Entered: 4 mL
